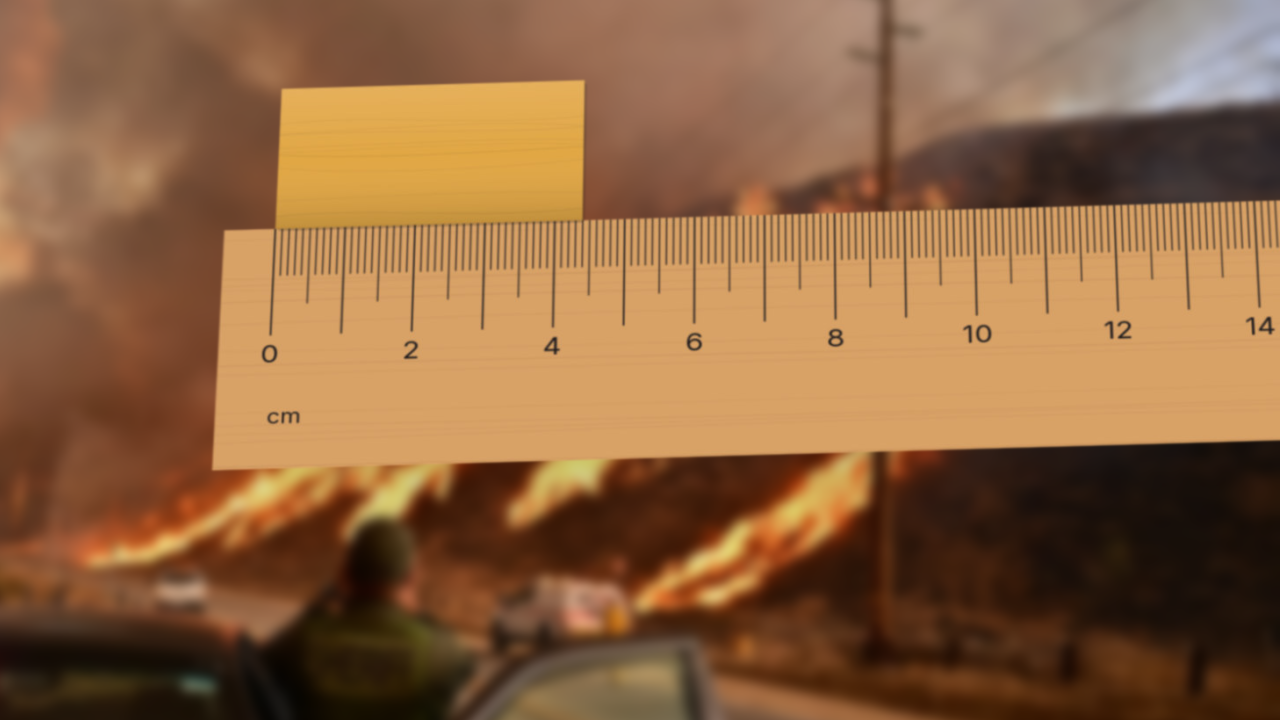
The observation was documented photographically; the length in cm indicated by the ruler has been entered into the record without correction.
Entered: 4.4 cm
